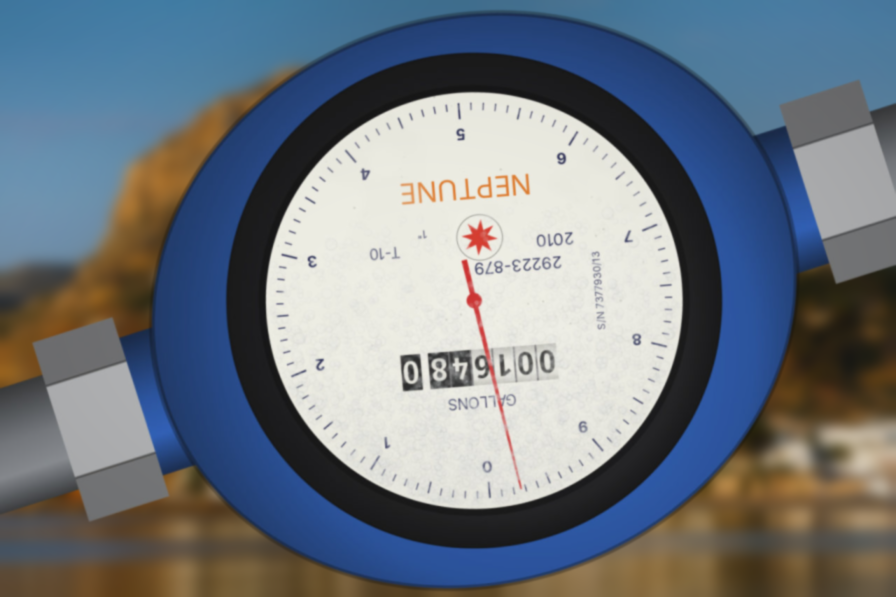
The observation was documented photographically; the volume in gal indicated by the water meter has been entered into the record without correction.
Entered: 16479.7 gal
